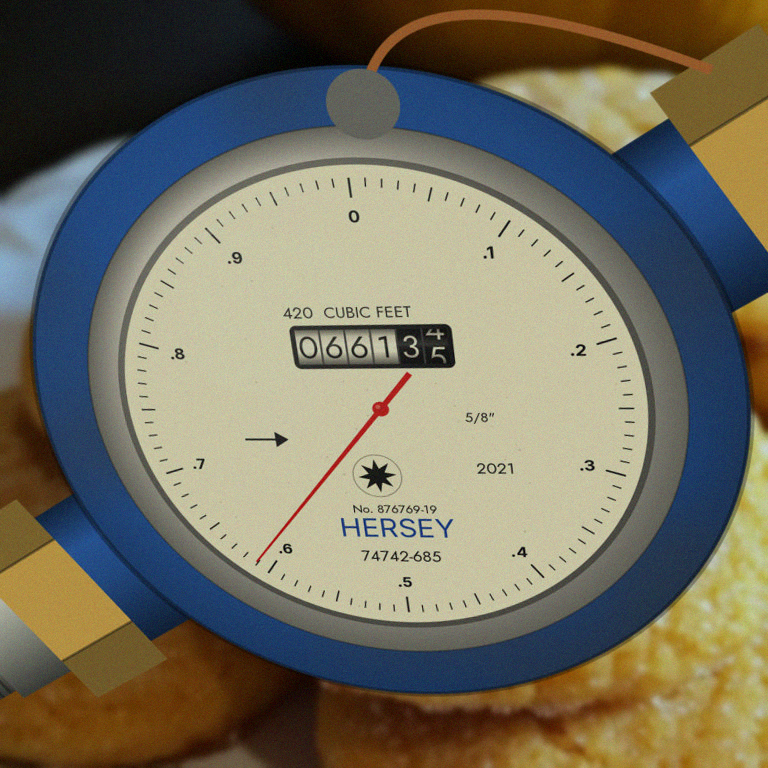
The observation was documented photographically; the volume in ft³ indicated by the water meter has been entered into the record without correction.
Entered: 66134.61 ft³
